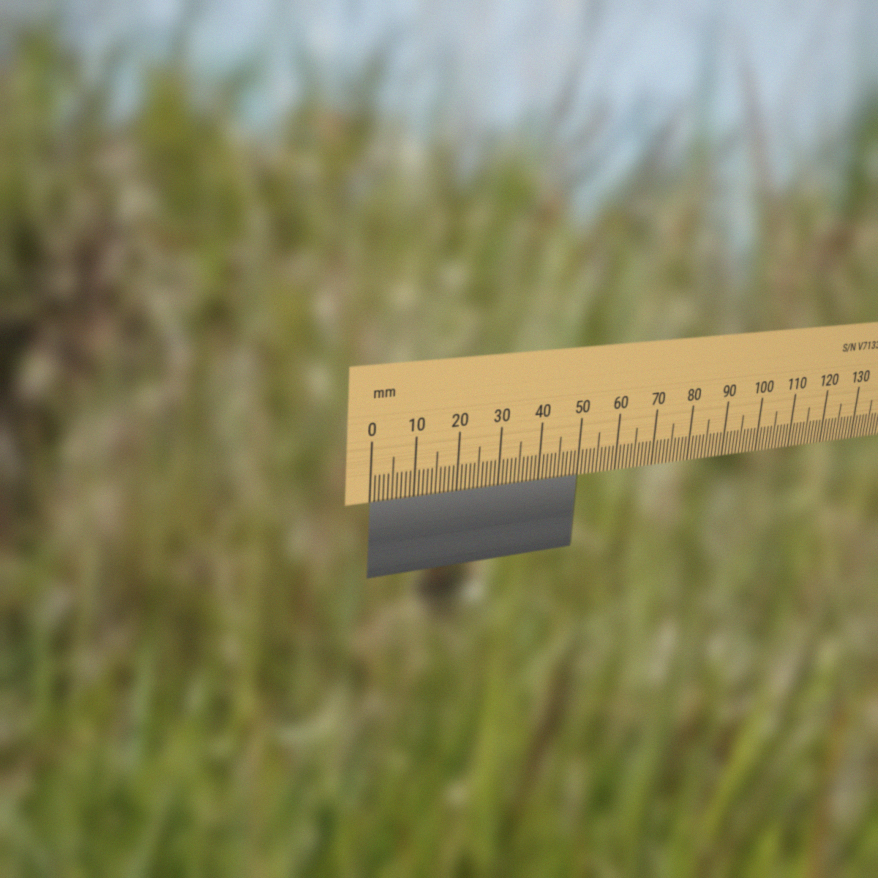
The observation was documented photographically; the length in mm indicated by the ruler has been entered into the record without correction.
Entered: 50 mm
